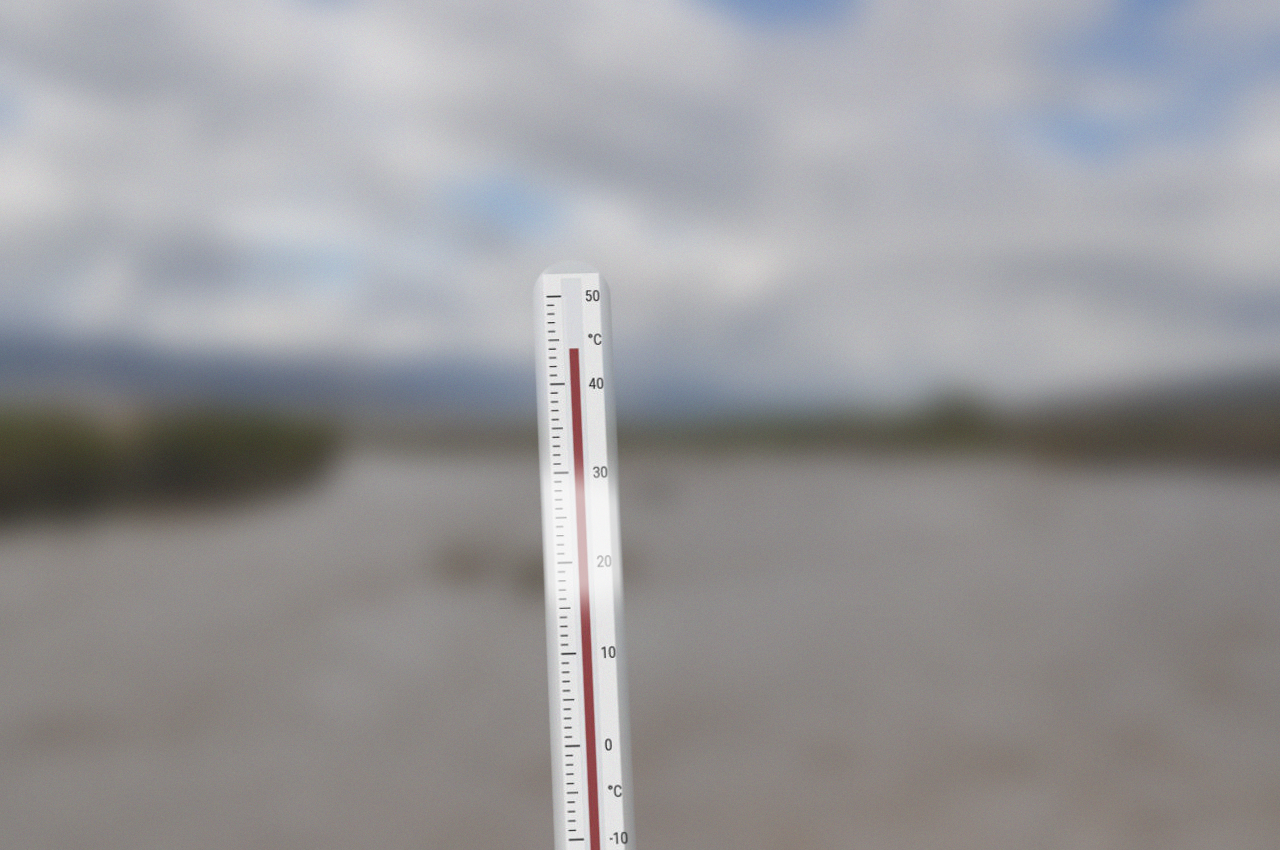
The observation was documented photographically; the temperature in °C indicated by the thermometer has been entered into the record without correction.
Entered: 44 °C
